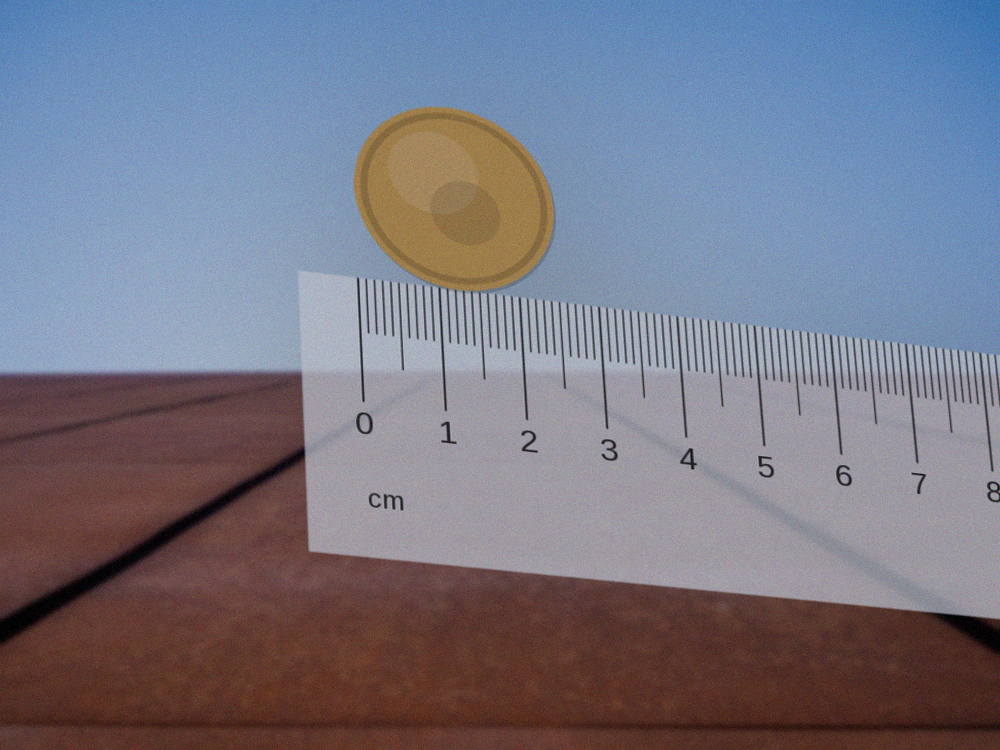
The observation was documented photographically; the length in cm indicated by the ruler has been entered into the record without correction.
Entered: 2.5 cm
